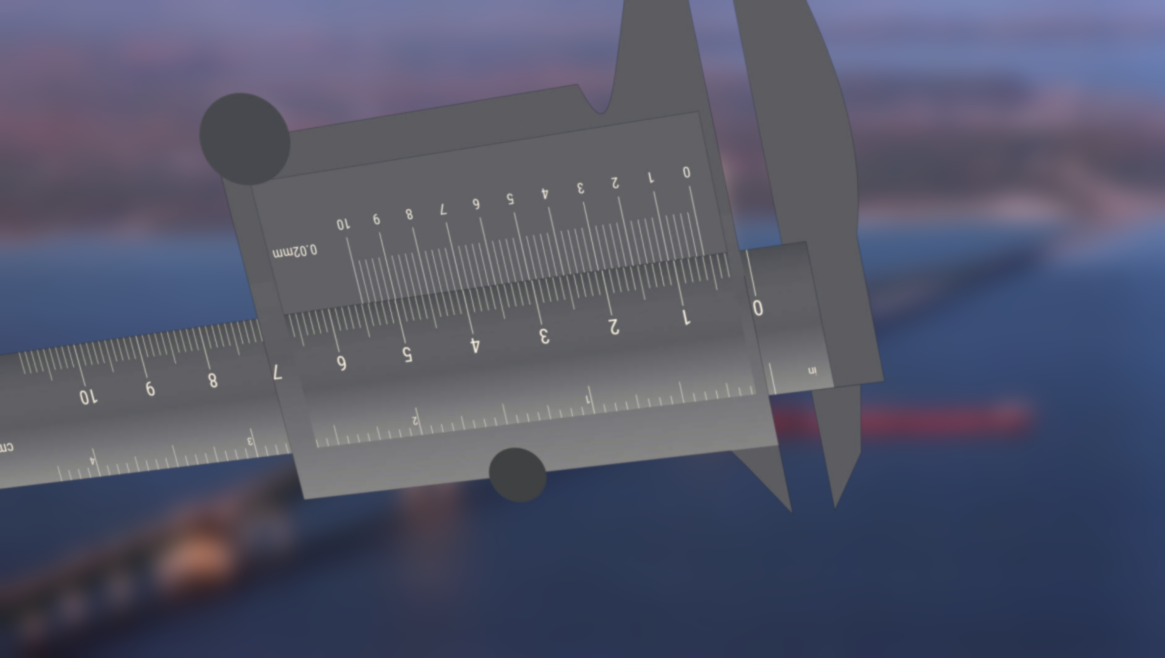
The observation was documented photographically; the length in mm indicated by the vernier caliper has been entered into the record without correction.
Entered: 5.8 mm
